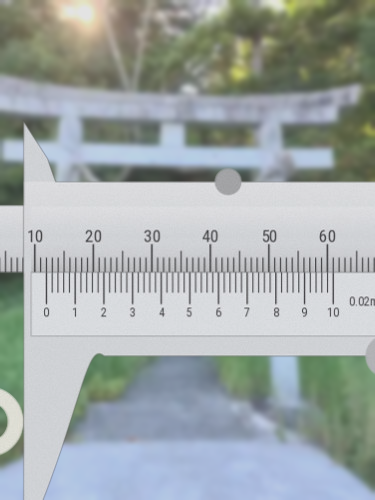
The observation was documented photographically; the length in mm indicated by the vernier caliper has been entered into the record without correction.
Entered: 12.0 mm
